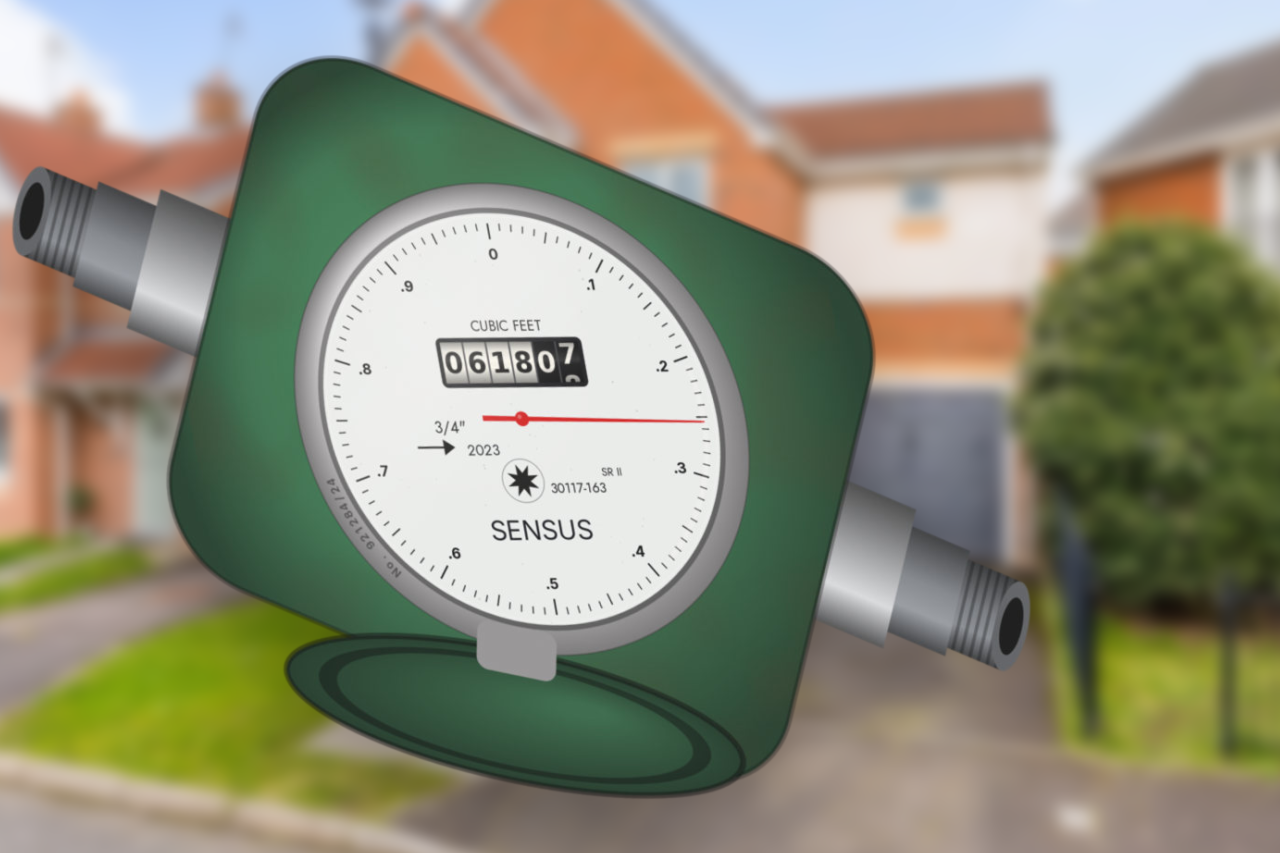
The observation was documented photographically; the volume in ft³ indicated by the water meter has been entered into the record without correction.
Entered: 61807.25 ft³
